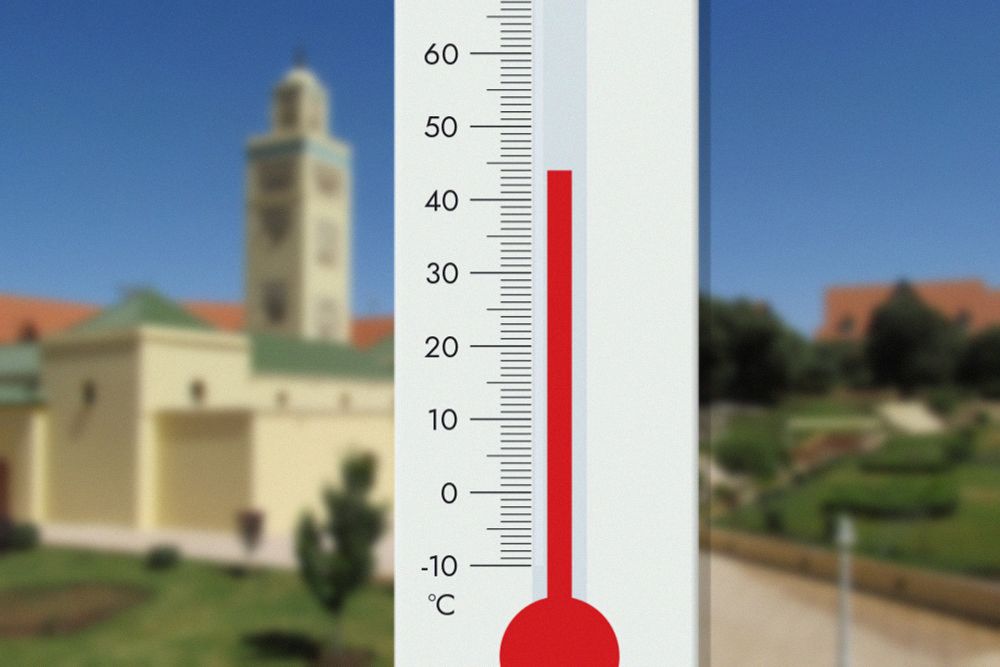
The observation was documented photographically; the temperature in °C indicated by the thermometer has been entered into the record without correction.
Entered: 44 °C
